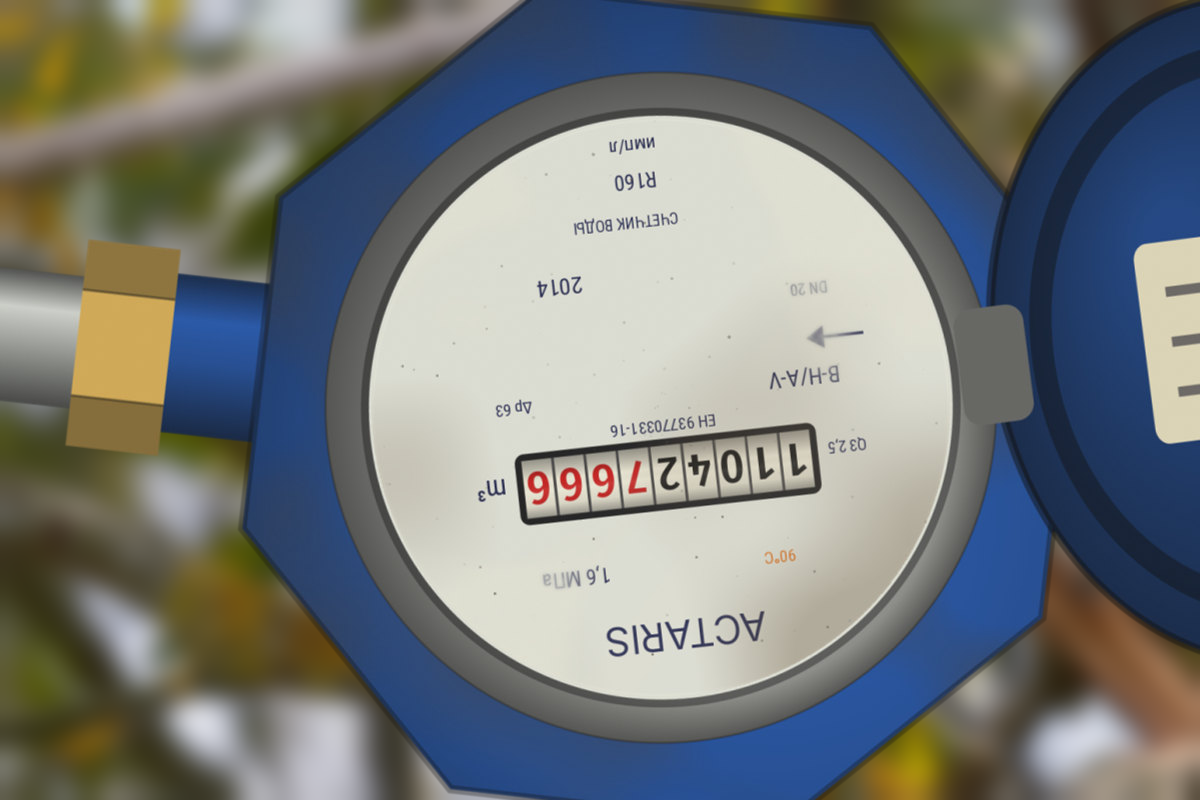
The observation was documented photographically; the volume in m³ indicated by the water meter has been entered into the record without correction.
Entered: 11042.7666 m³
